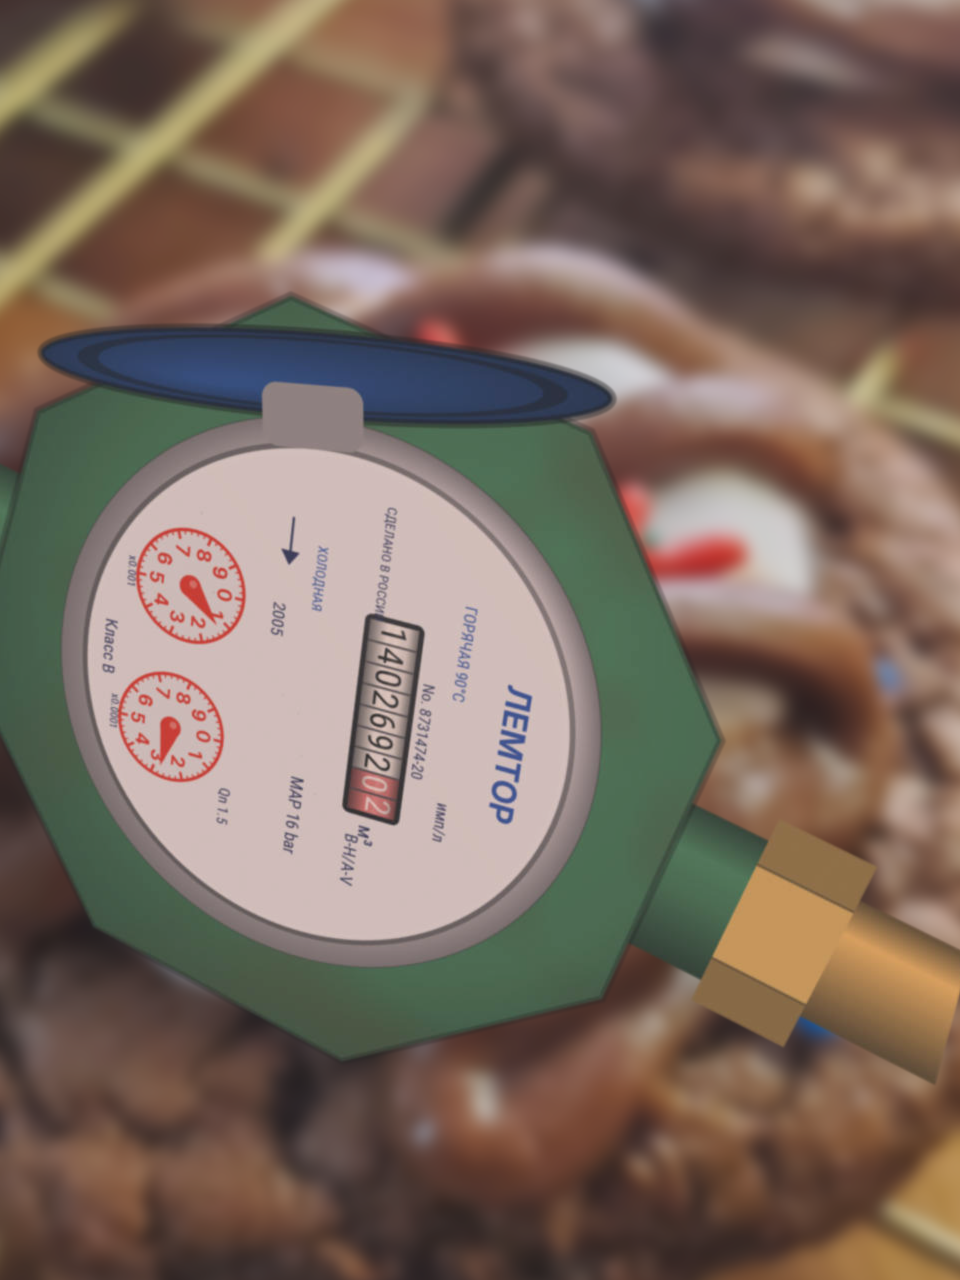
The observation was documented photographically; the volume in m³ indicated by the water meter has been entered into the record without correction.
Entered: 1402692.0212 m³
